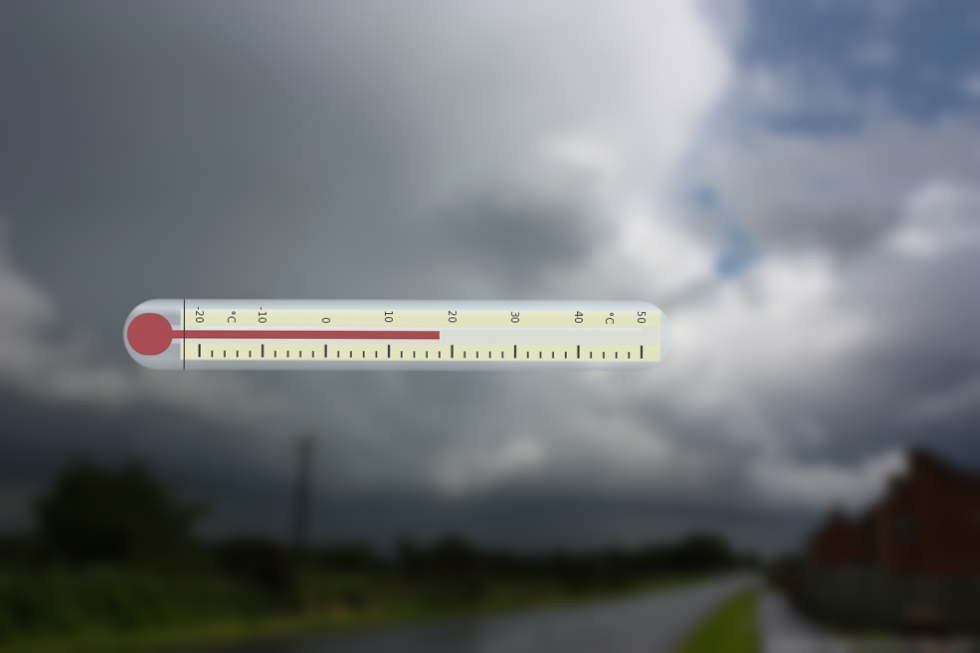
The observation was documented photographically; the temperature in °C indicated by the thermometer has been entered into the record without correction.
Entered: 18 °C
